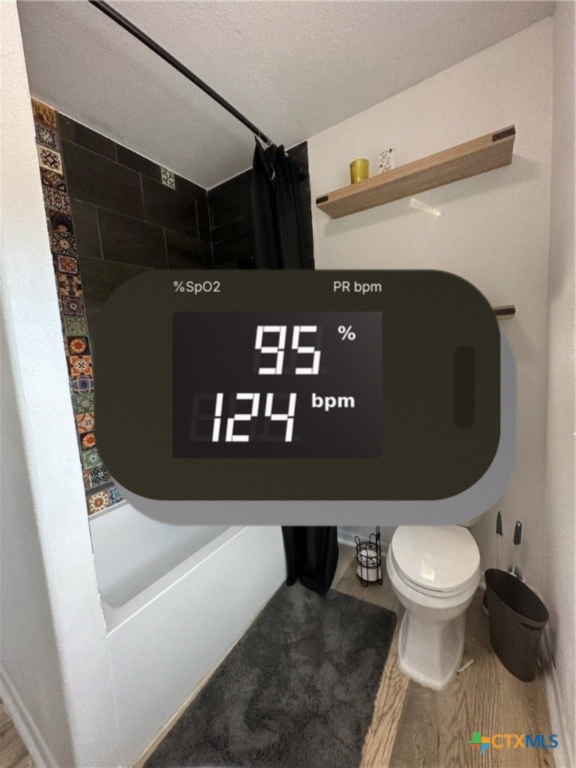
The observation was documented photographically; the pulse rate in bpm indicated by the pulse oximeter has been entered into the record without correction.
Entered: 124 bpm
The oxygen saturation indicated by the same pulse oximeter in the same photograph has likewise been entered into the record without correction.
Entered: 95 %
